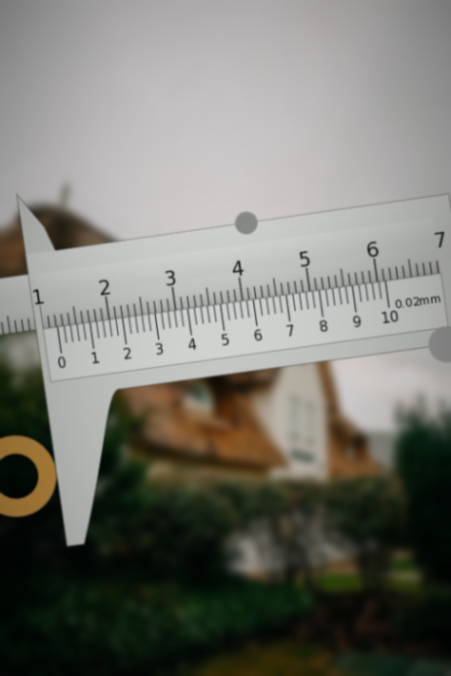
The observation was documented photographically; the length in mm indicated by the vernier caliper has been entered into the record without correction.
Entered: 12.2 mm
